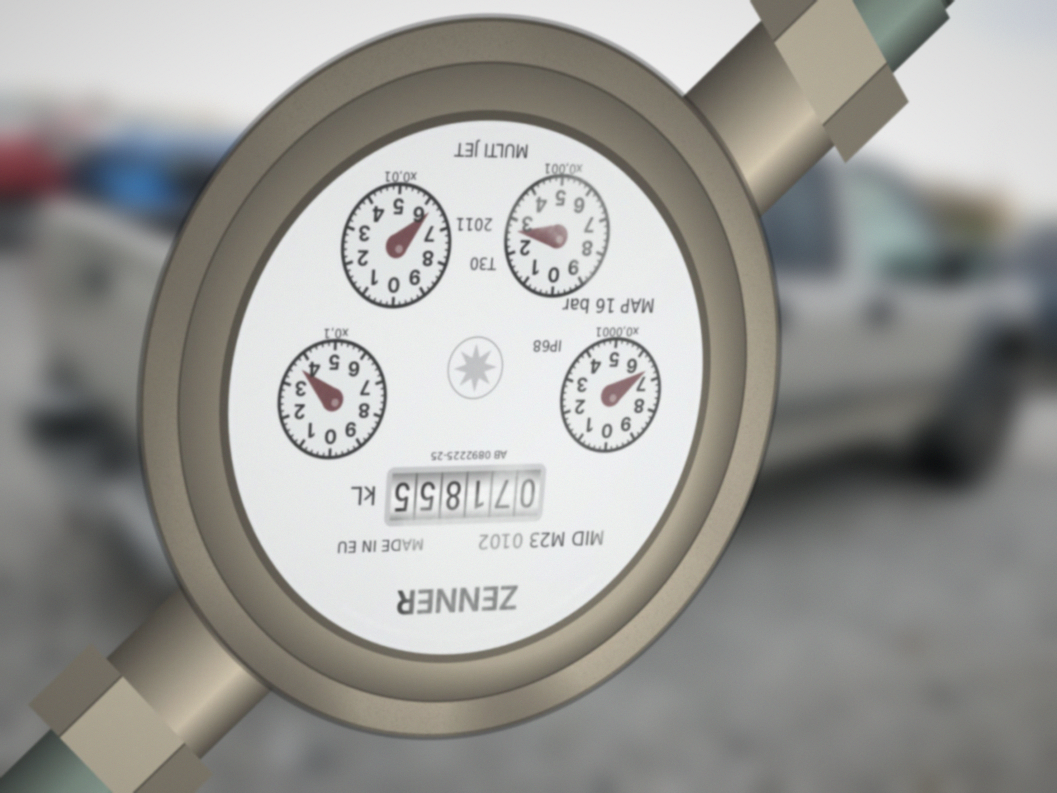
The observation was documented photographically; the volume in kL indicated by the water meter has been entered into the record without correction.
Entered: 71855.3626 kL
